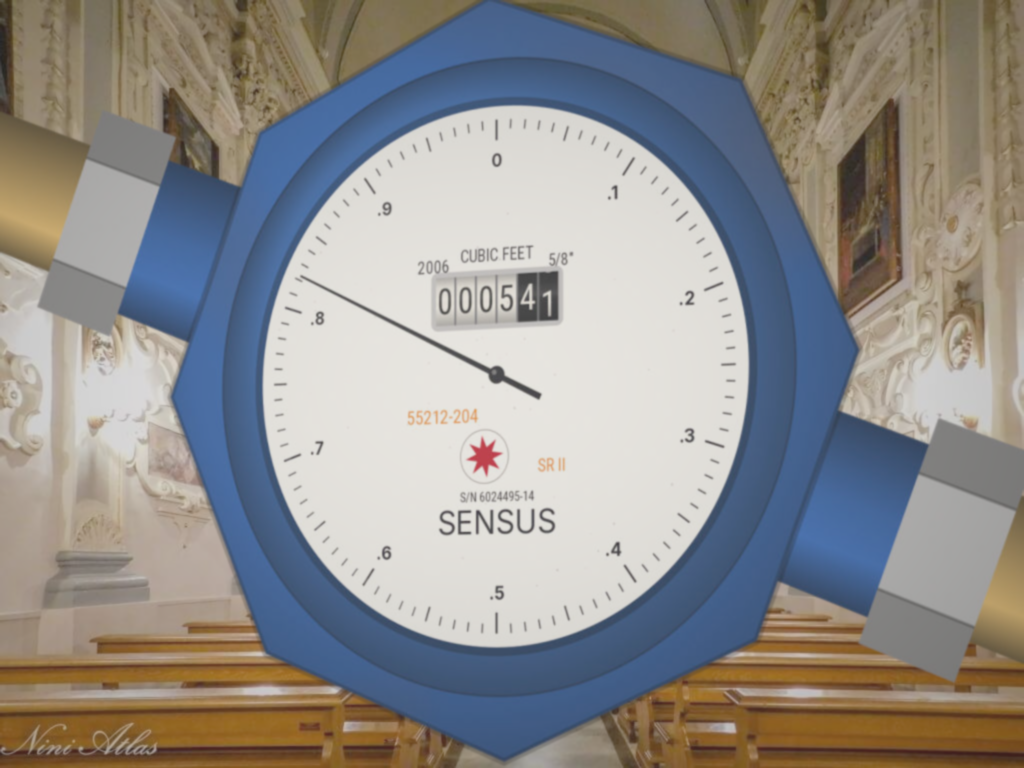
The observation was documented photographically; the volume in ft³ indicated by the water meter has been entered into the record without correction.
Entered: 540.82 ft³
